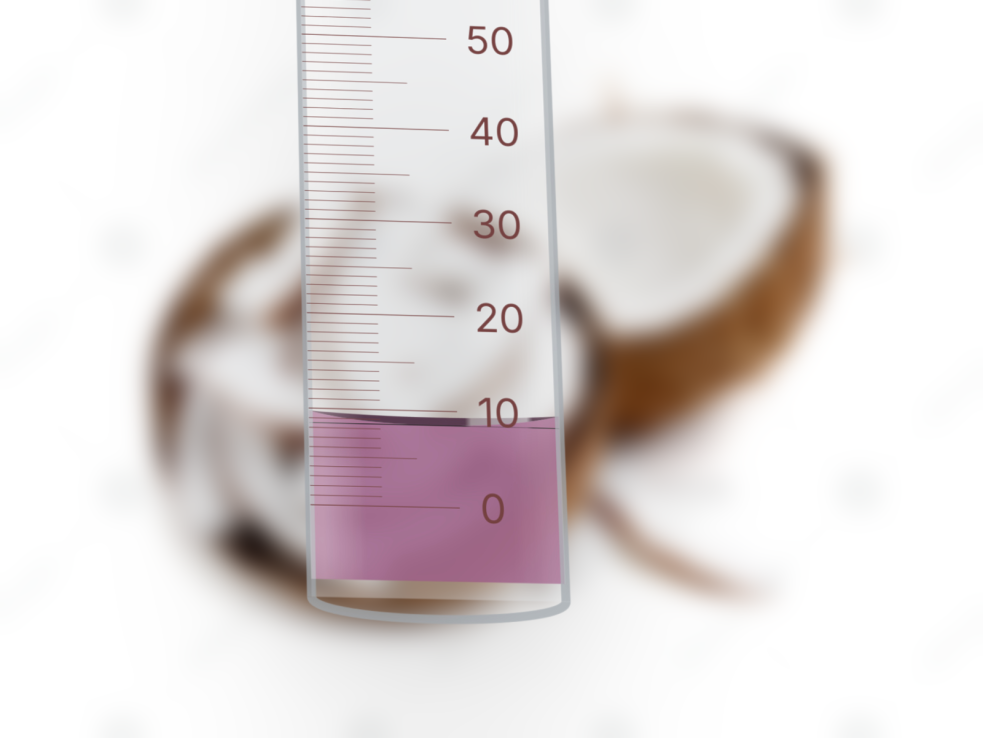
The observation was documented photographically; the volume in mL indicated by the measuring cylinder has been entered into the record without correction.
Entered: 8.5 mL
